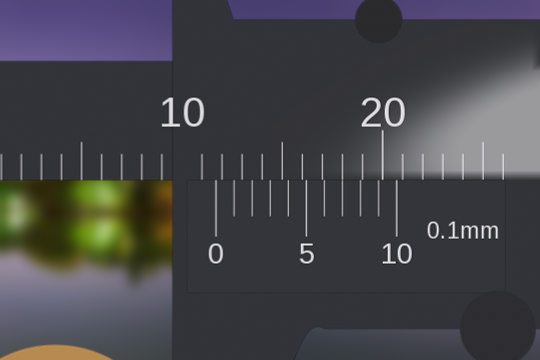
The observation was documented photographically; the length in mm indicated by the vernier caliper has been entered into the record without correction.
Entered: 11.7 mm
